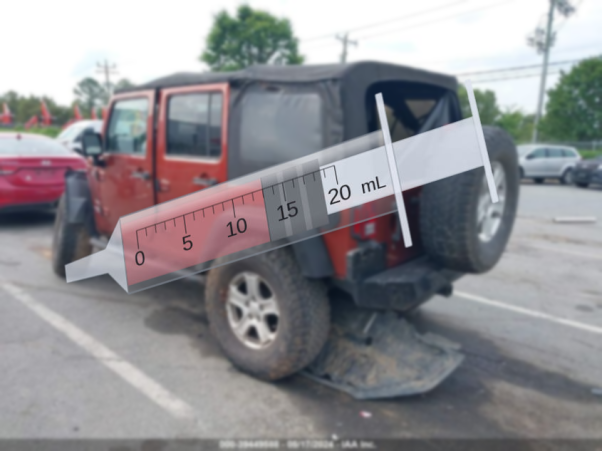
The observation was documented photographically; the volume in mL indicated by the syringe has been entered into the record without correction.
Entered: 13 mL
